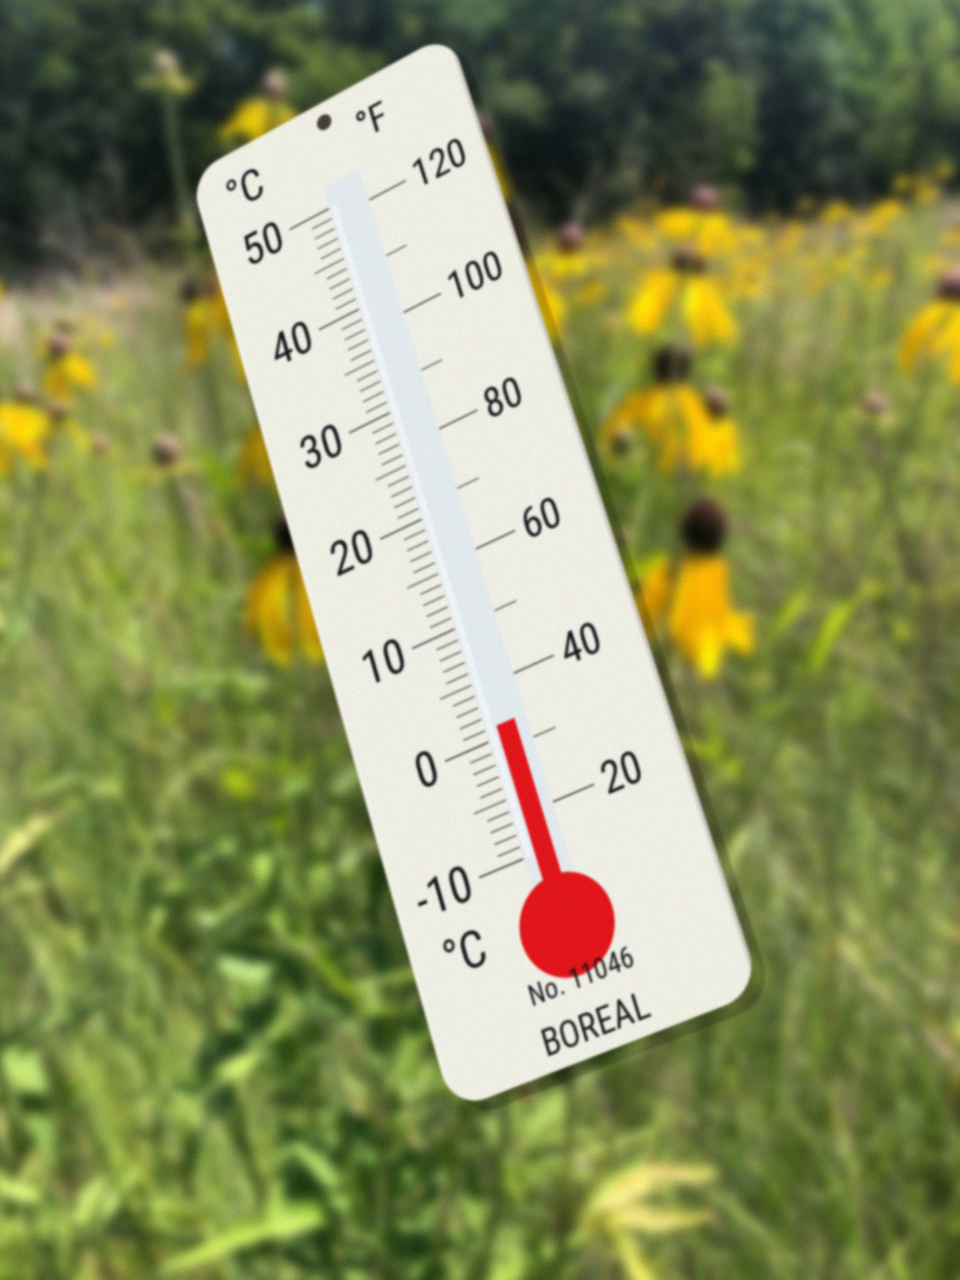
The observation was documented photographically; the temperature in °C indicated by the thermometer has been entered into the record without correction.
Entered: 1 °C
